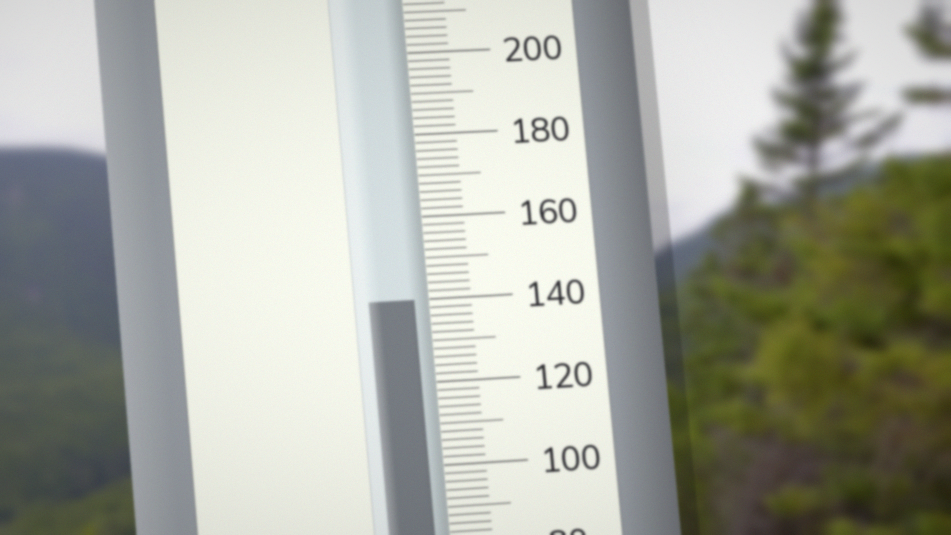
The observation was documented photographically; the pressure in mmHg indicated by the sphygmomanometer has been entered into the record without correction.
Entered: 140 mmHg
